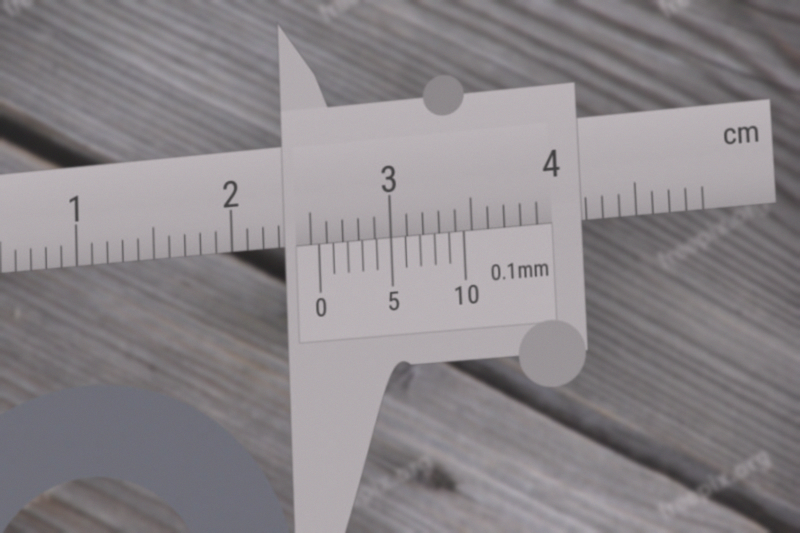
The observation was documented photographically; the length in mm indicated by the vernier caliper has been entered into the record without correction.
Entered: 25.5 mm
